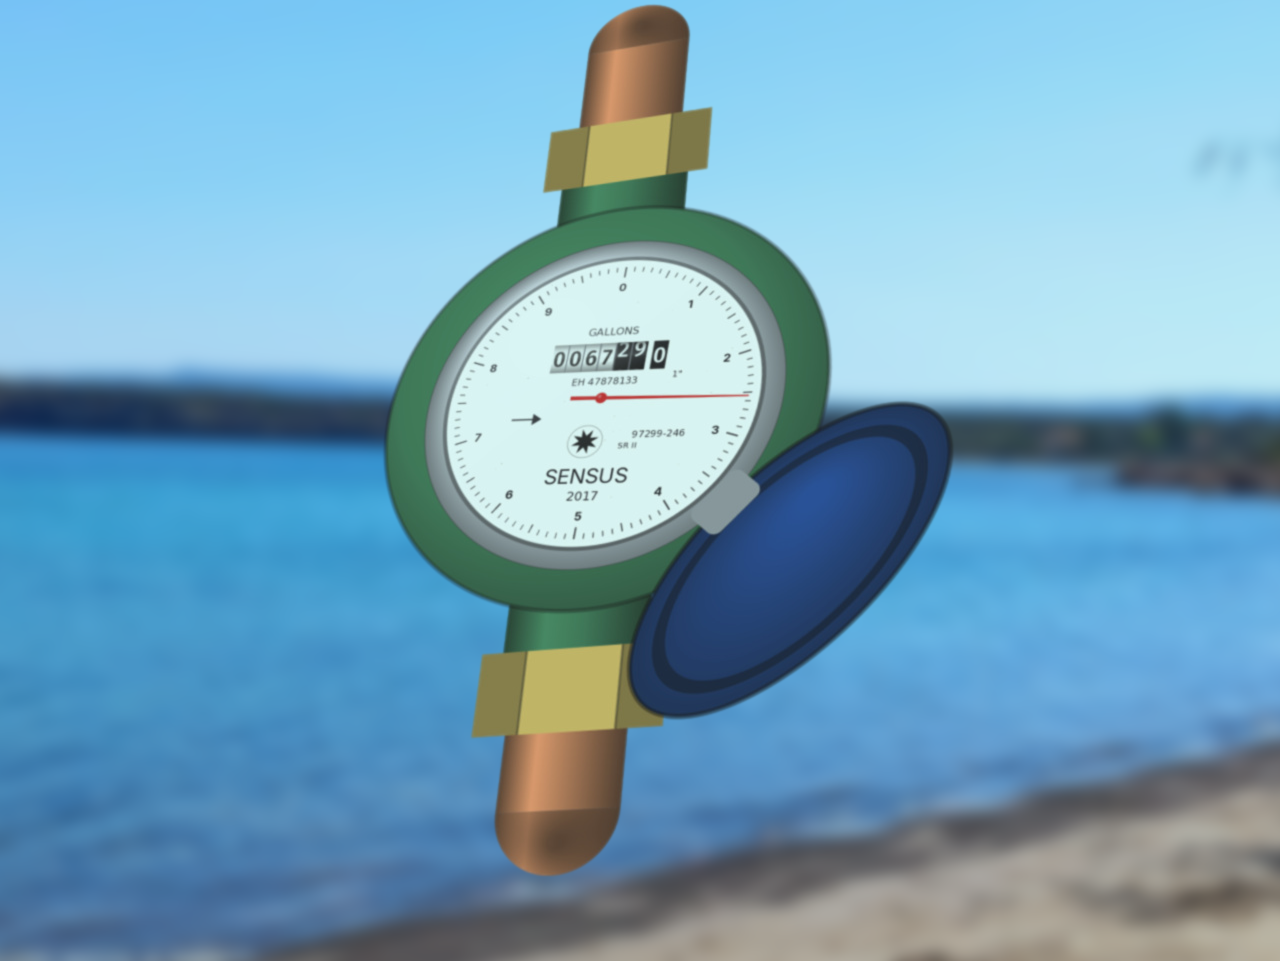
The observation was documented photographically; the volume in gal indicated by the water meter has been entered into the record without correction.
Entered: 67292.5 gal
